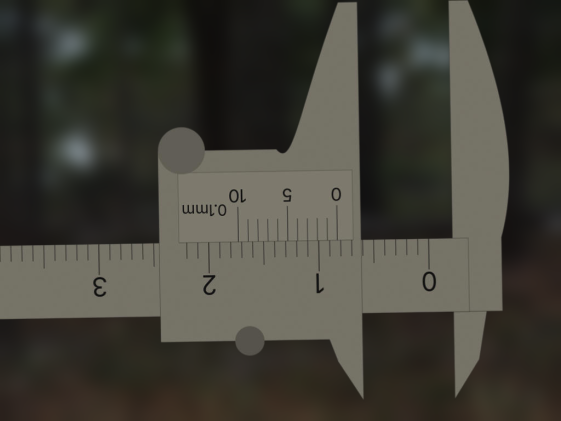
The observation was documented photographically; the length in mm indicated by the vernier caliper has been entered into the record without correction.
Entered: 8.3 mm
